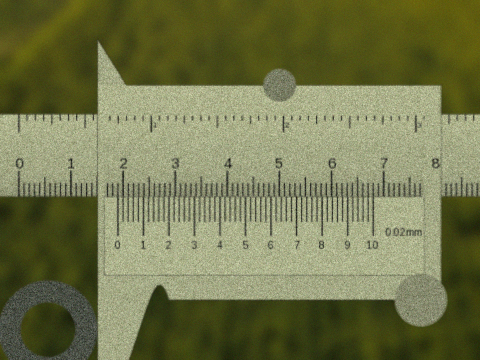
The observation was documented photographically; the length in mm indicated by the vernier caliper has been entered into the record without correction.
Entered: 19.0 mm
